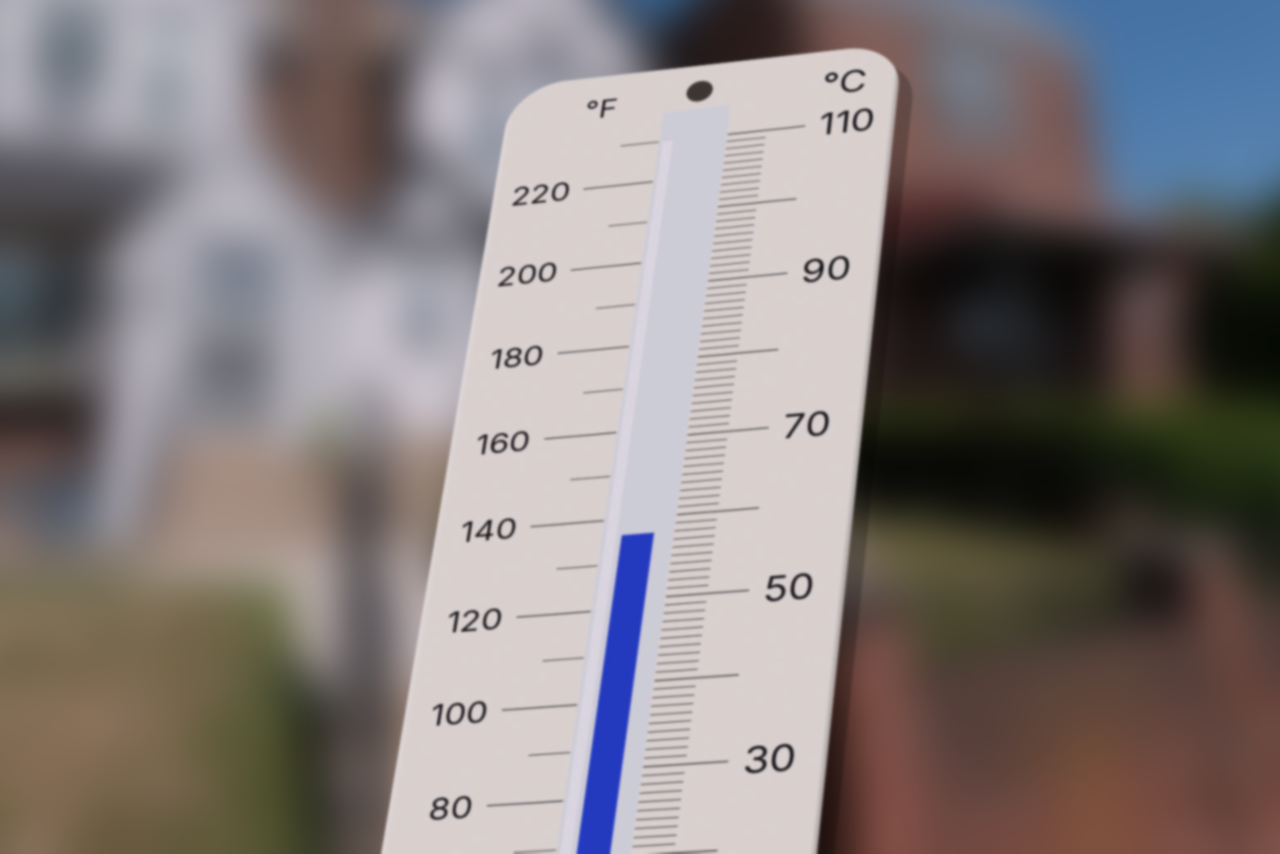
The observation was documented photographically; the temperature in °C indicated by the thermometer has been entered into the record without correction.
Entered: 58 °C
